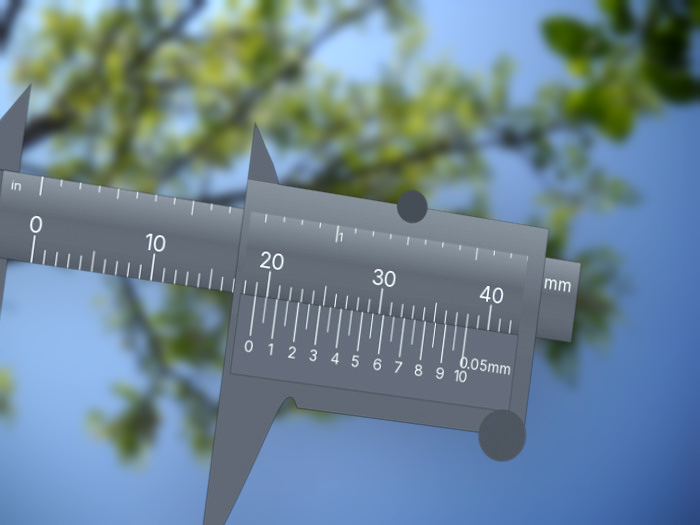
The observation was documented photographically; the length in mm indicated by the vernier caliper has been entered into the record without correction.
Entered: 19.0 mm
